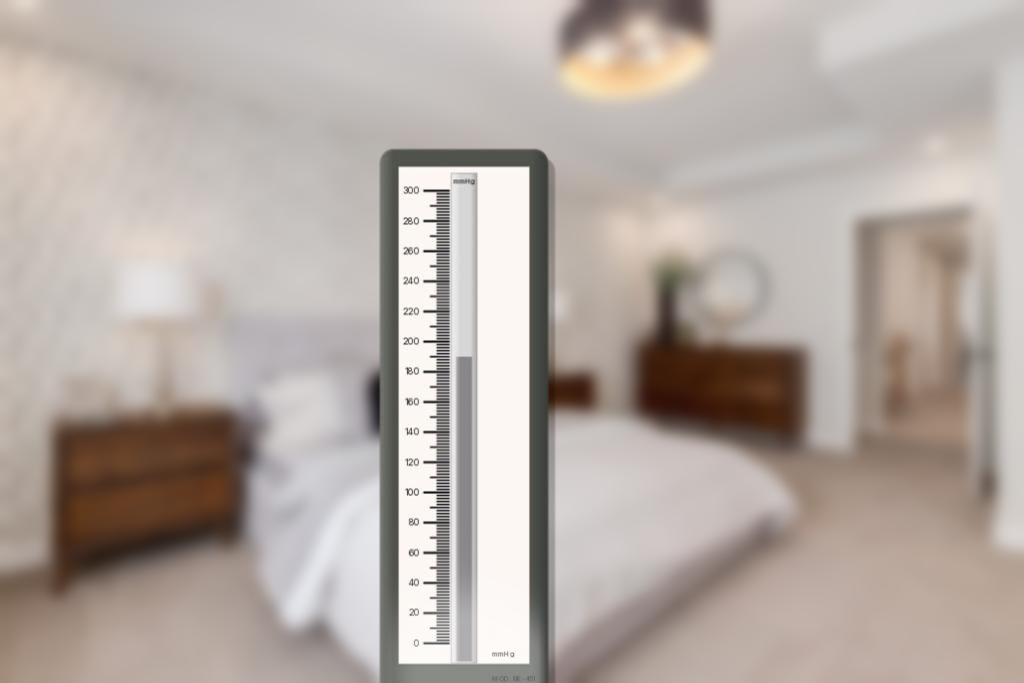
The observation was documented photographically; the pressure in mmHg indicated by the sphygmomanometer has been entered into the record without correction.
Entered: 190 mmHg
